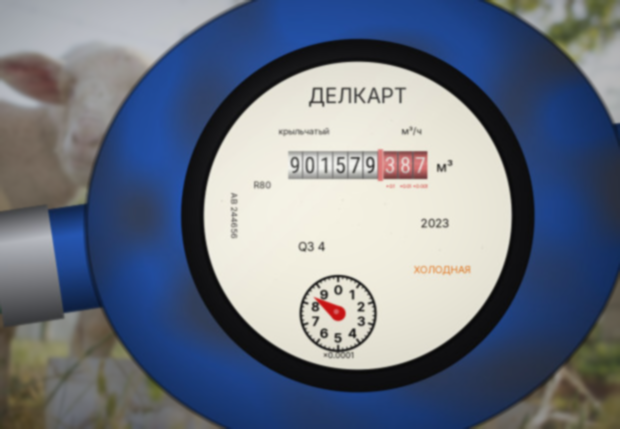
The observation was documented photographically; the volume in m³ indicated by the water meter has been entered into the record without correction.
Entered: 901579.3878 m³
